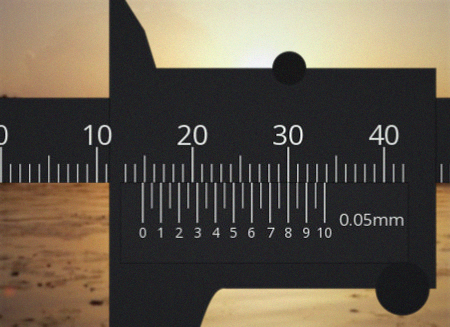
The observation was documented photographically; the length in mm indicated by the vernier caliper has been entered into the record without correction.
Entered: 14.8 mm
